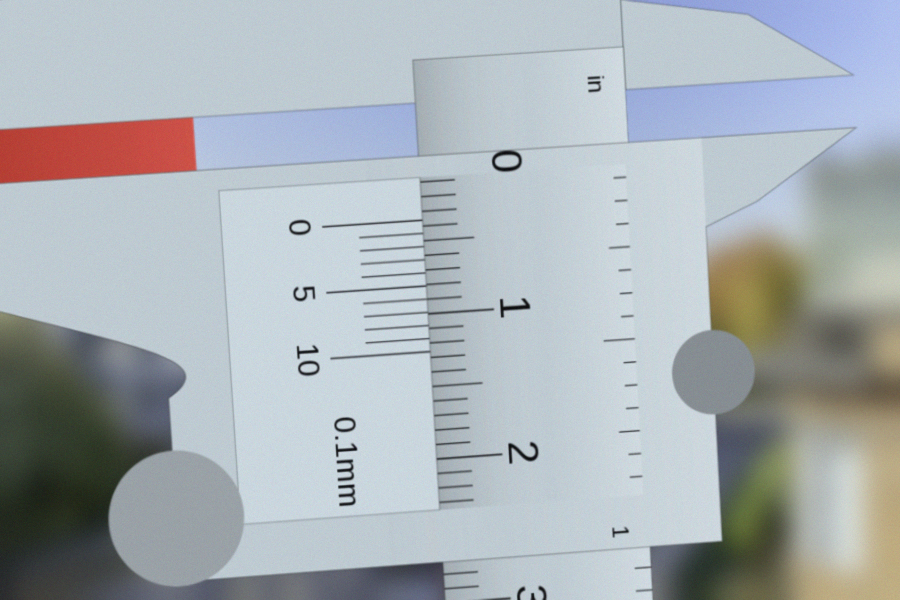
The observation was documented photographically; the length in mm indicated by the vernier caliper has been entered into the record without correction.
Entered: 3.6 mm
